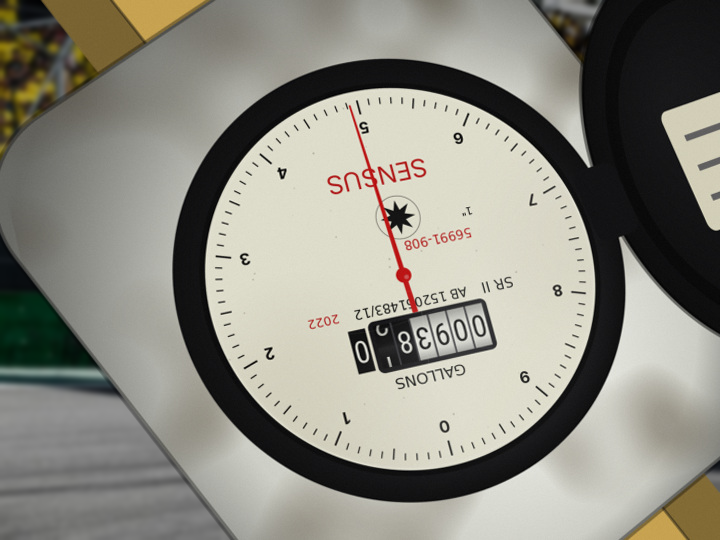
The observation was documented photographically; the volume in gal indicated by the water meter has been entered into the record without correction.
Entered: 93814.9 gal
